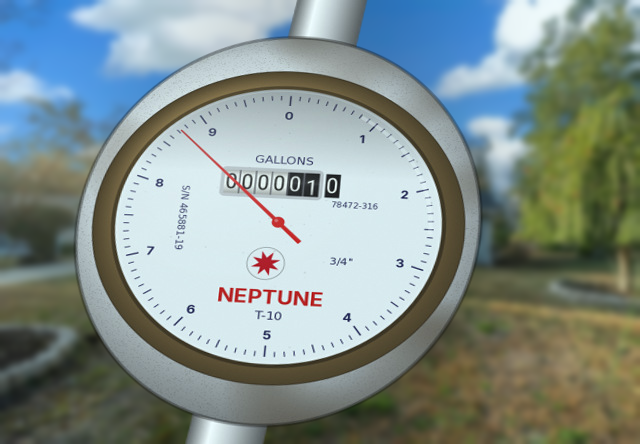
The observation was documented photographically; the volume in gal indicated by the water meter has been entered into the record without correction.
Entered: 8.7 gal
